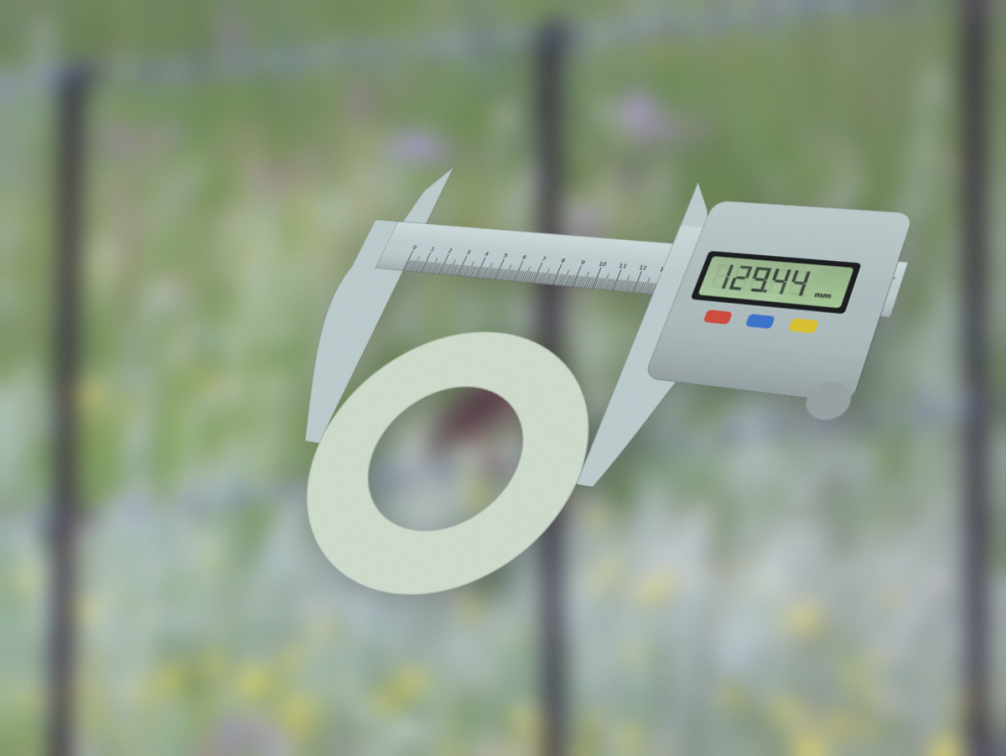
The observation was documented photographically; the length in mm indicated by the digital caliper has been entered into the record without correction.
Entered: 129.44 mm
